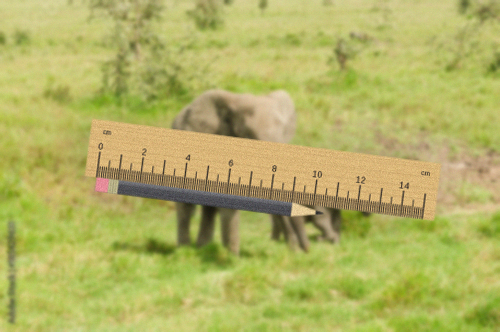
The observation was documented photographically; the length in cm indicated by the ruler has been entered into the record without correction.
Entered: 10.5 cm
